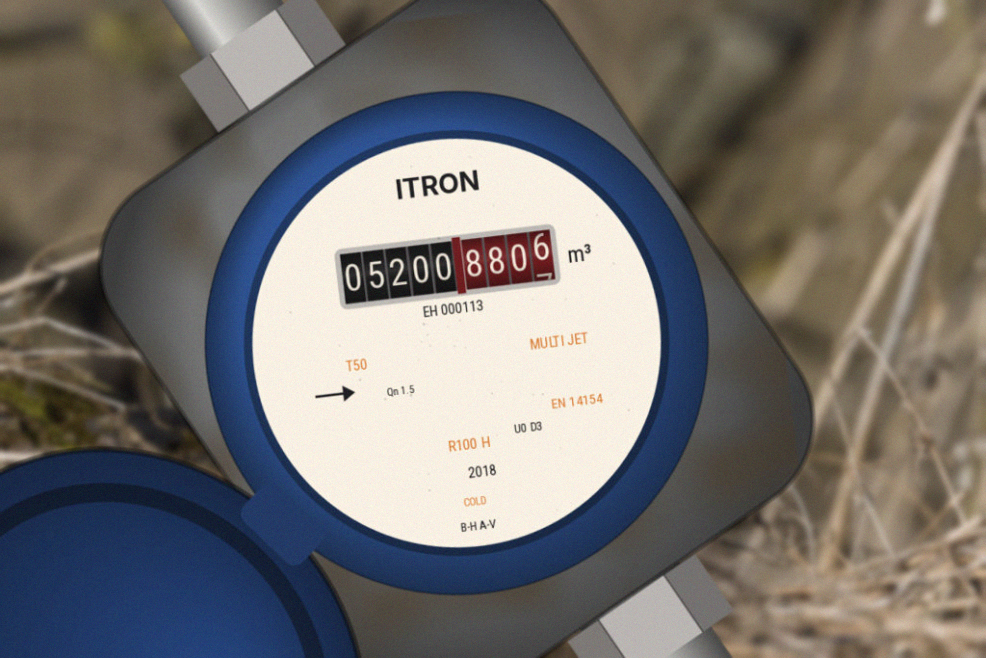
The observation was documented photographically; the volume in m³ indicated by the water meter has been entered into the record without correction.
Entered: 5200.8806 m³
